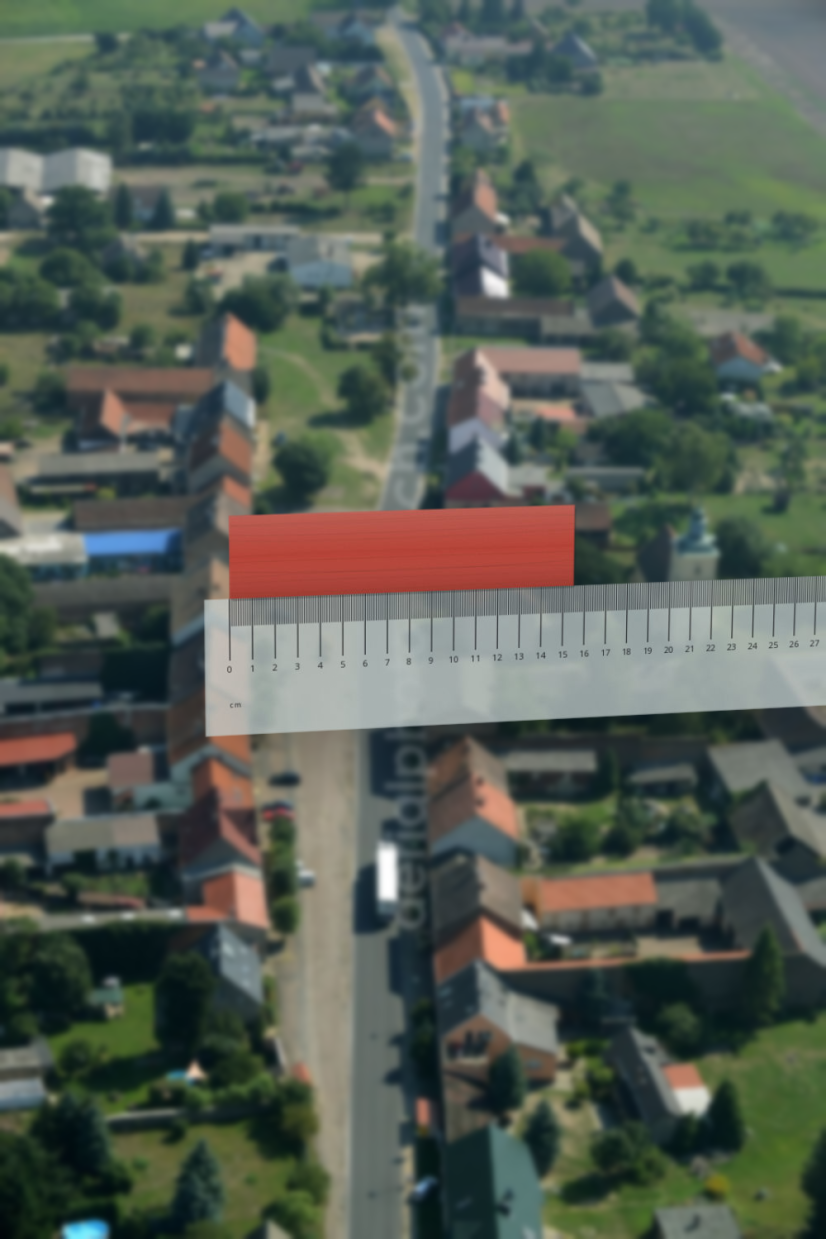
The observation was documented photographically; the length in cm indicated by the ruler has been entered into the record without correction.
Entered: 15.5 cm
